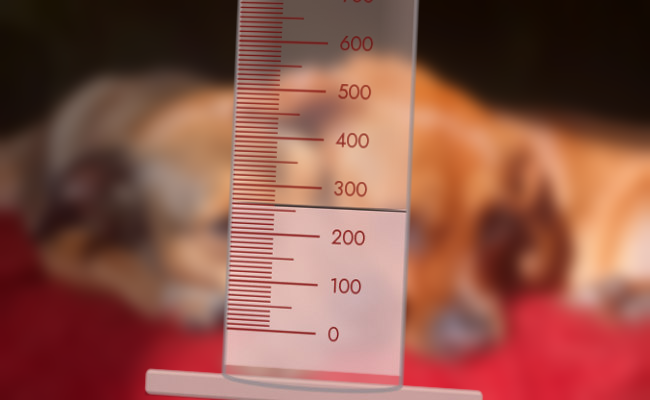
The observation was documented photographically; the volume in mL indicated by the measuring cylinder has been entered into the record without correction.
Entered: 260 mL
